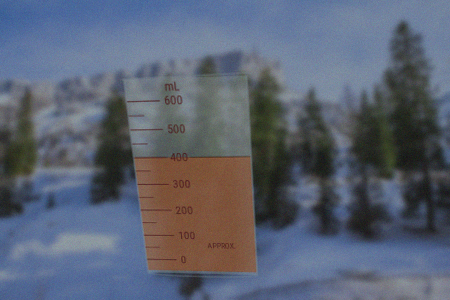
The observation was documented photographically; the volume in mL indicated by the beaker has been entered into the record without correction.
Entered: 400 mL
